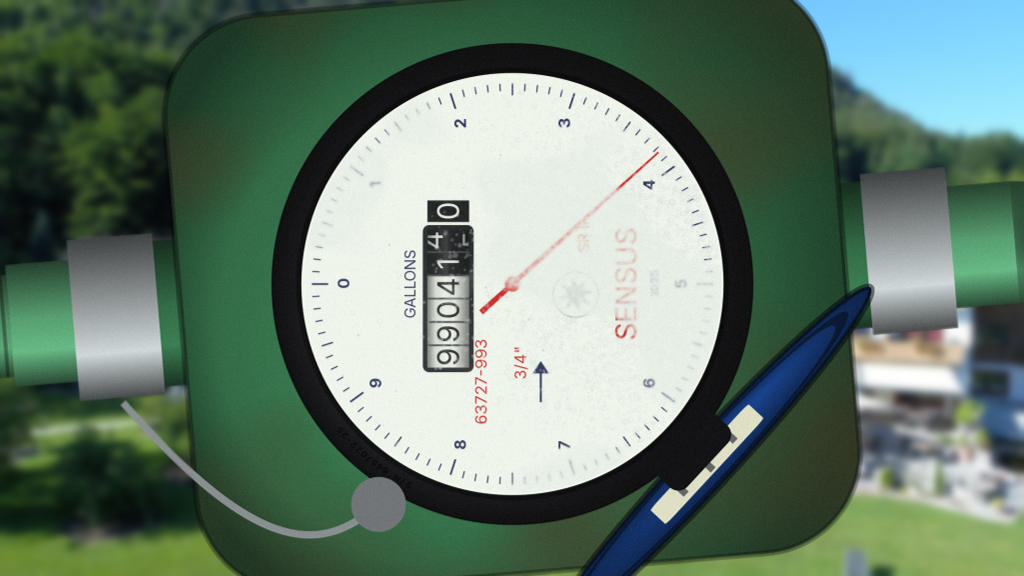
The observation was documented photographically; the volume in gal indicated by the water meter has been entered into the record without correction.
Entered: 9904143.8 gal
